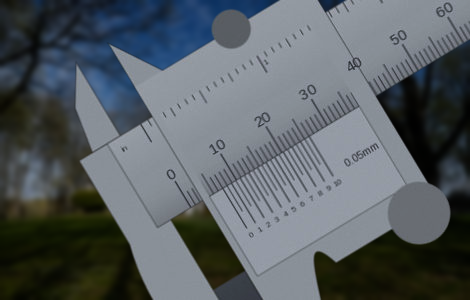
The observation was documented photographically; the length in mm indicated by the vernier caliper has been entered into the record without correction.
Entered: 7.0 mm
